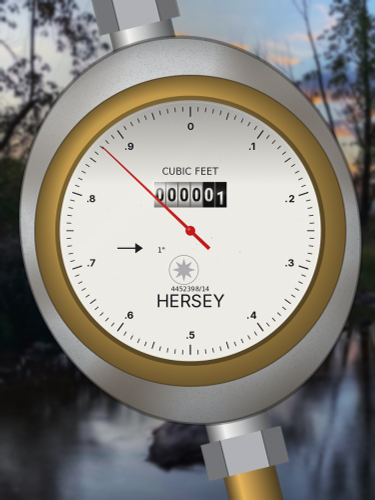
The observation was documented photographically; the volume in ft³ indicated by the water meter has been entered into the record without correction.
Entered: 0.87 ft³
